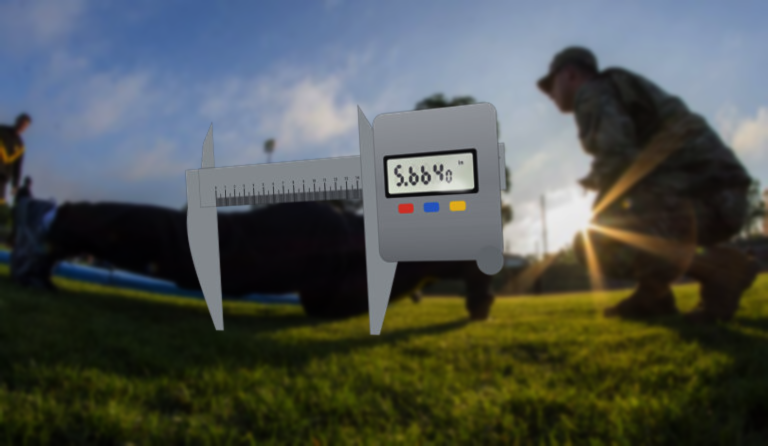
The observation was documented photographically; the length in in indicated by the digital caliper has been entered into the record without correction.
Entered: 5.6640 in
